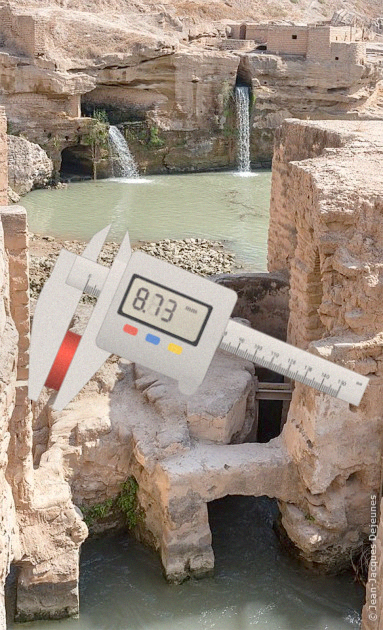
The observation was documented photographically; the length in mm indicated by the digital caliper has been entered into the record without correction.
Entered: 8.73 mm
